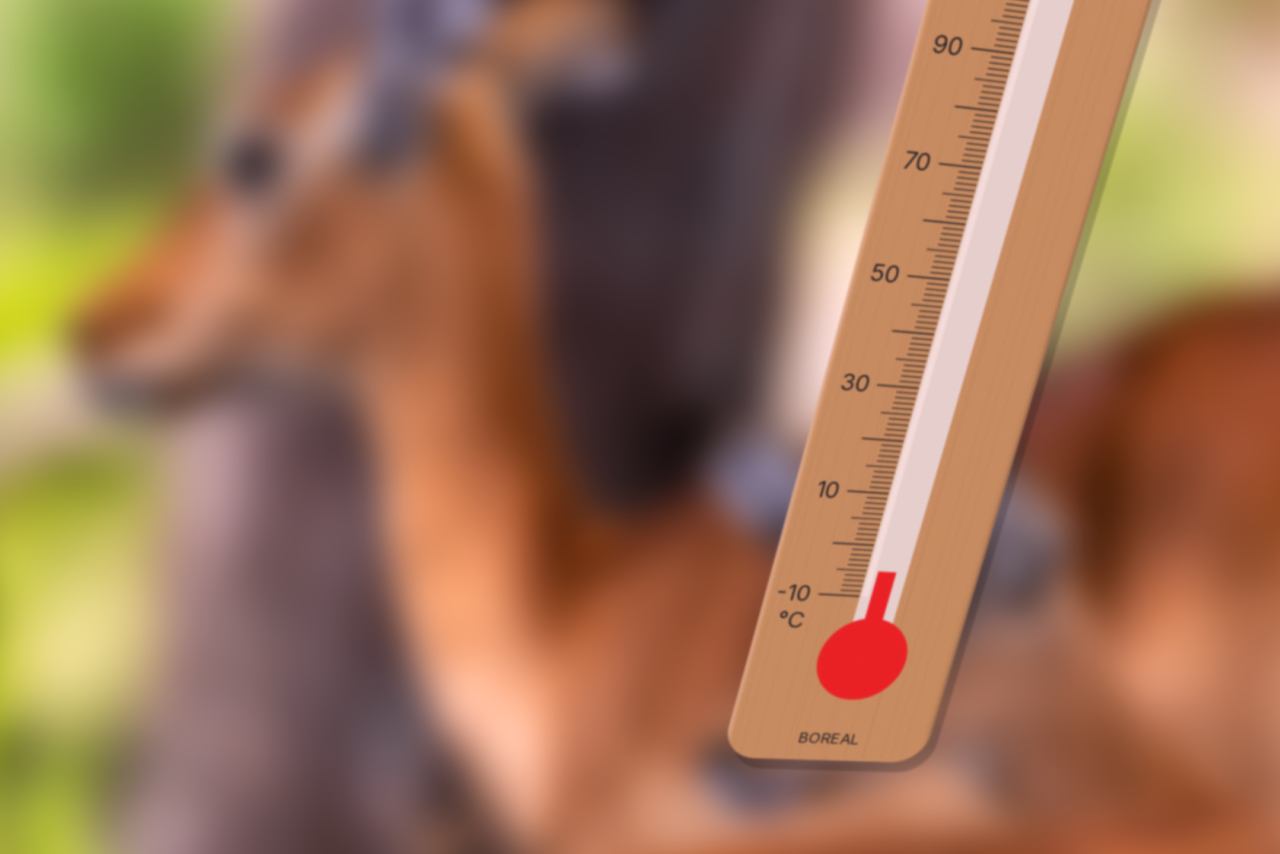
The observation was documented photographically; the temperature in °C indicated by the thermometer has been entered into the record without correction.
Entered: -5 °C
